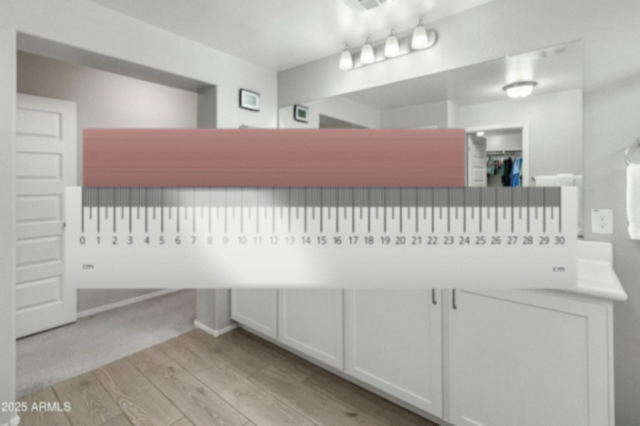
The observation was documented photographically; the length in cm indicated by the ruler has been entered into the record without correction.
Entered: 24 cm
